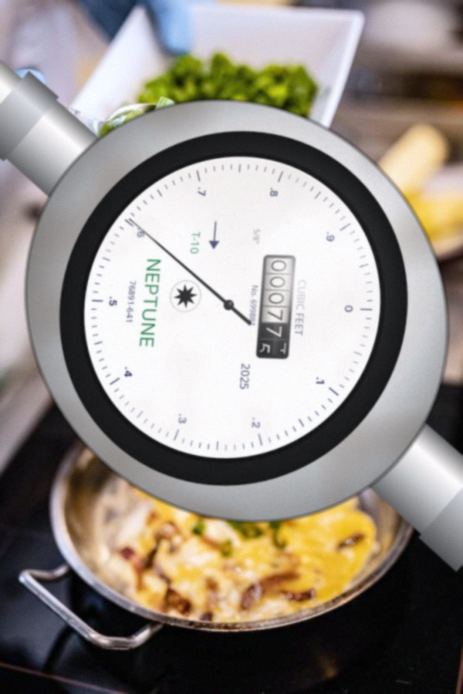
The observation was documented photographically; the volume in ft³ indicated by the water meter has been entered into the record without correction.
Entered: 774.60 ft³
